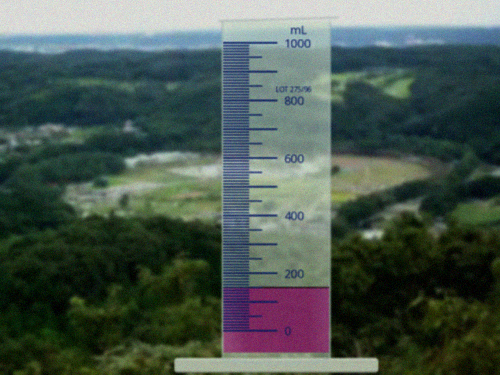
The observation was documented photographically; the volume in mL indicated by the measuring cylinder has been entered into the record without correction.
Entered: 150 mL
